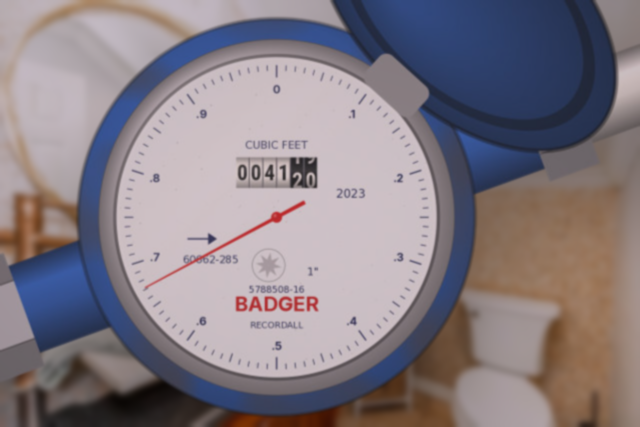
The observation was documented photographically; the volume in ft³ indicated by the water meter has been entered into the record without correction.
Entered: 4119.67 ft³
